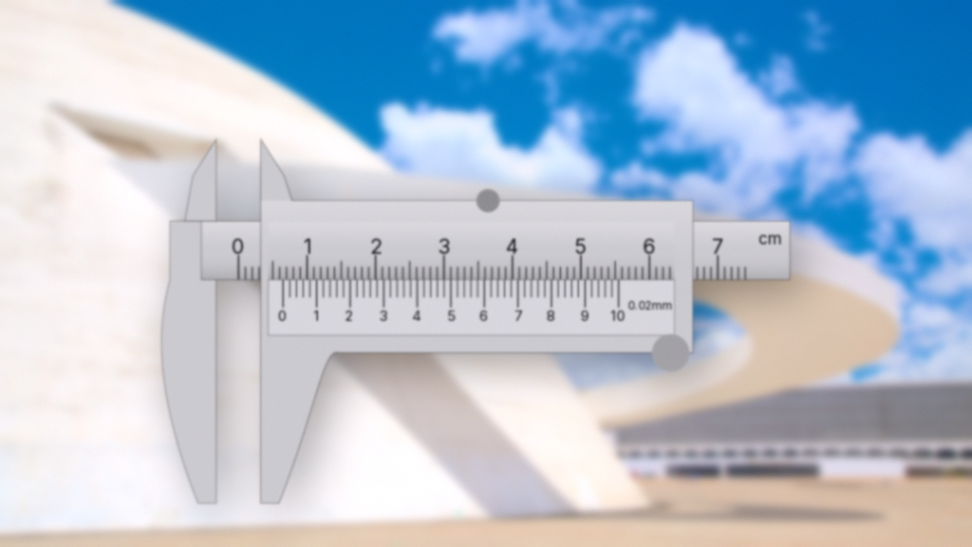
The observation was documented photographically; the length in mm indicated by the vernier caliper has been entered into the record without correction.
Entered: 6.5 mm
